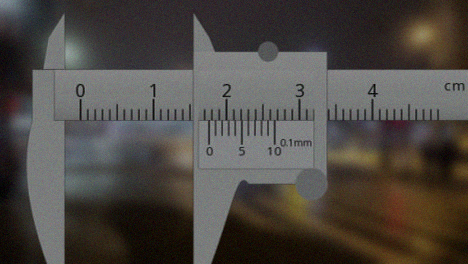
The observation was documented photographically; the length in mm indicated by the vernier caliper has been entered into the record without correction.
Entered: 17.6 mm
